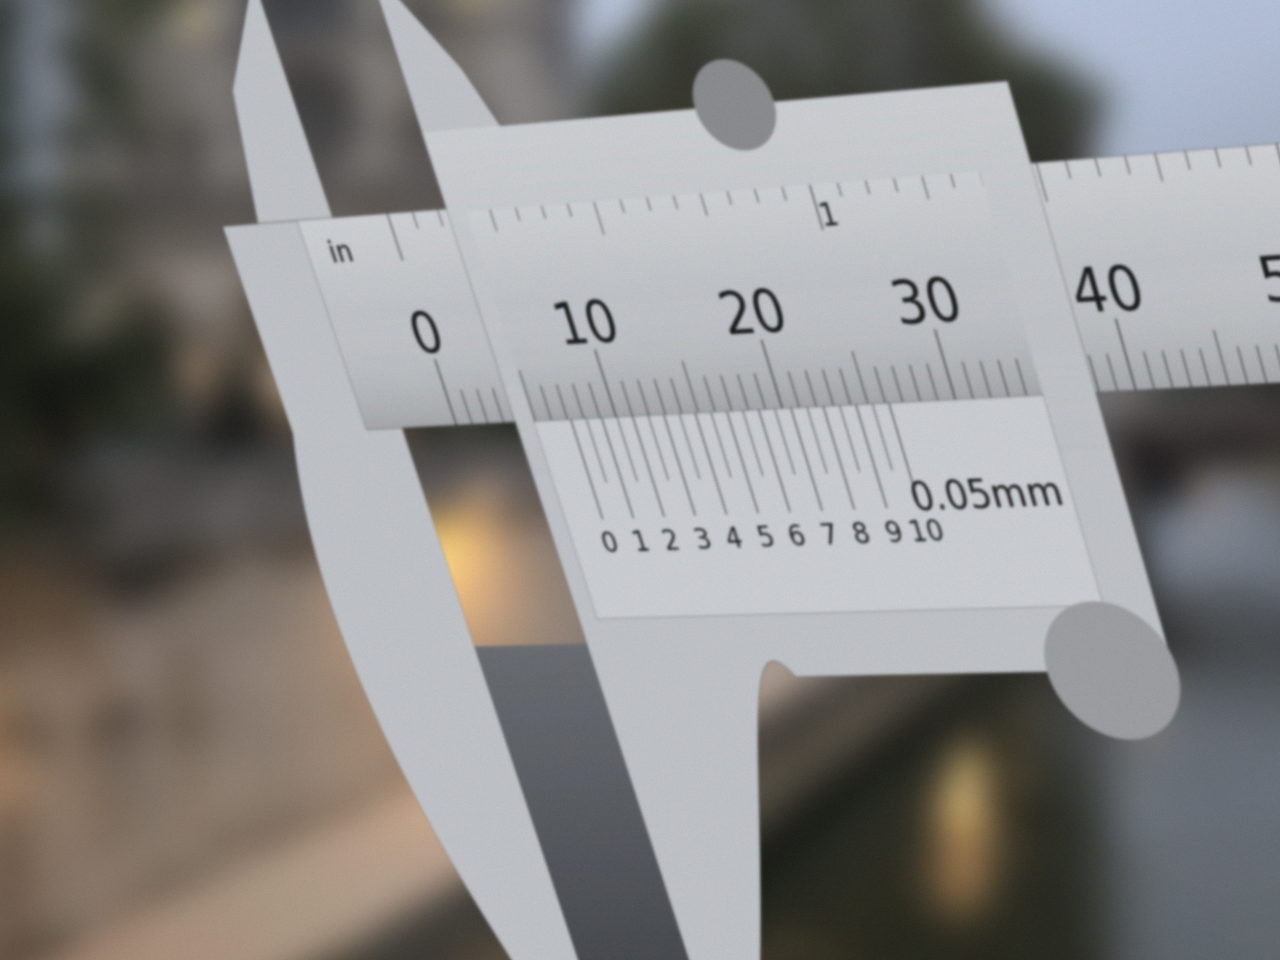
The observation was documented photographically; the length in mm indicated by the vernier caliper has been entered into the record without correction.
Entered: 7.2 mm
